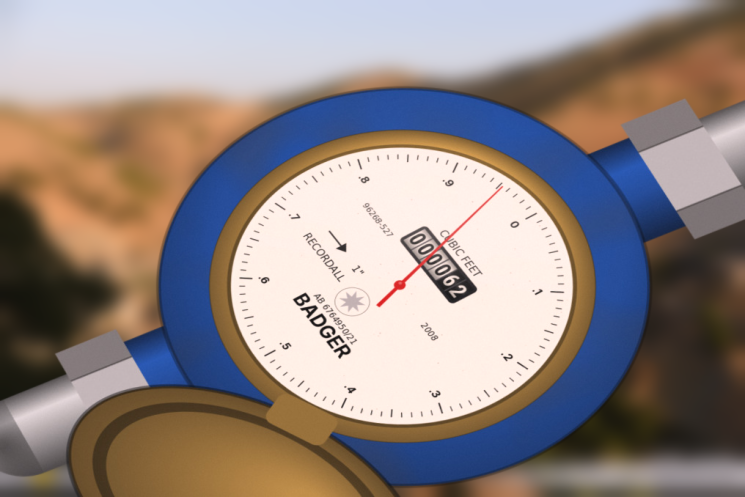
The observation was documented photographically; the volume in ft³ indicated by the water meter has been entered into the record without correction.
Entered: 61.95 ft³
